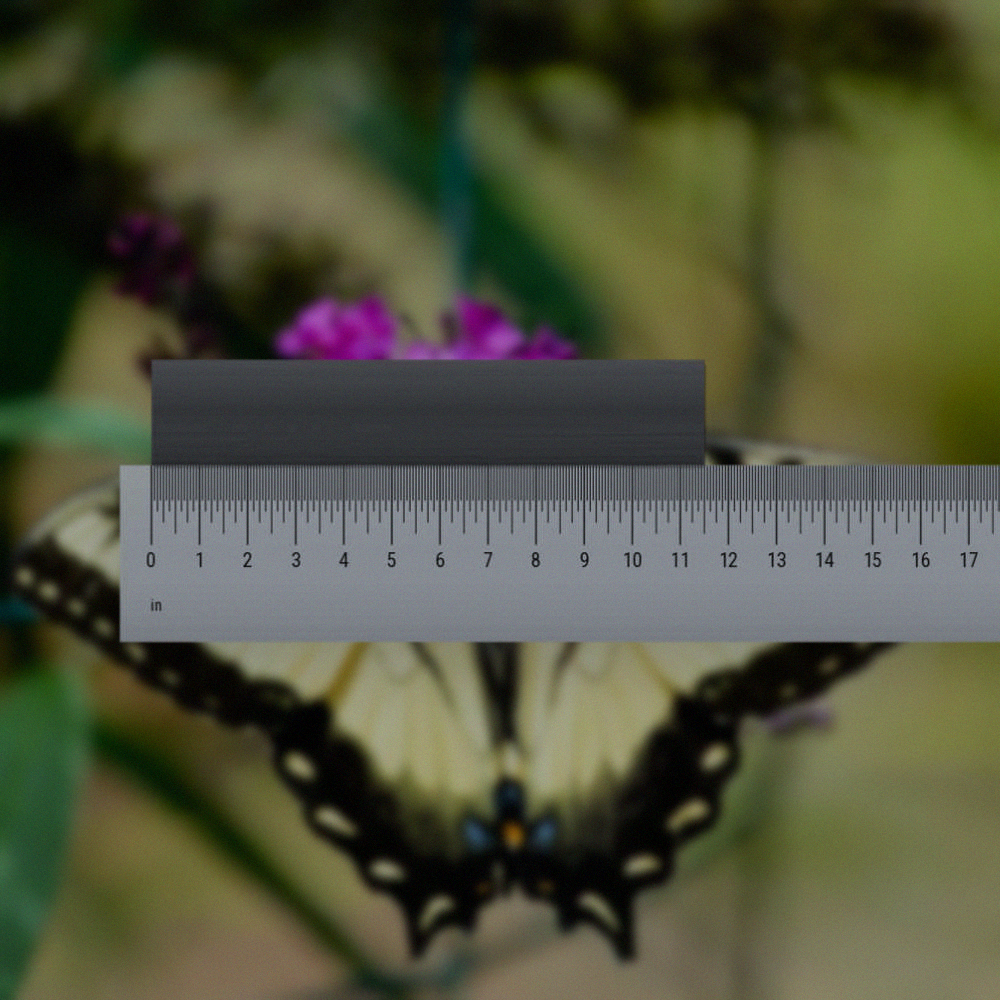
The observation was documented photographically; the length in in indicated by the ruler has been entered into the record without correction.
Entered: 11.5 in
